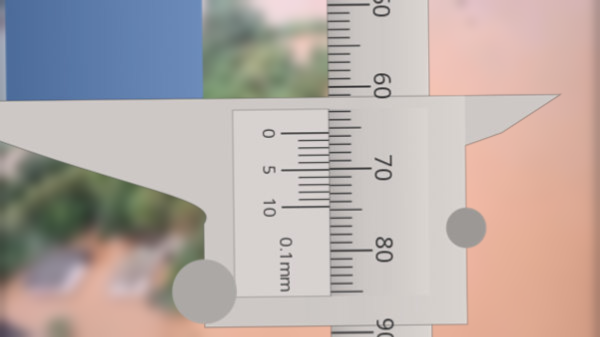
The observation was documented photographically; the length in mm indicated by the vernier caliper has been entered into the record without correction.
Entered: 65.6 mm
